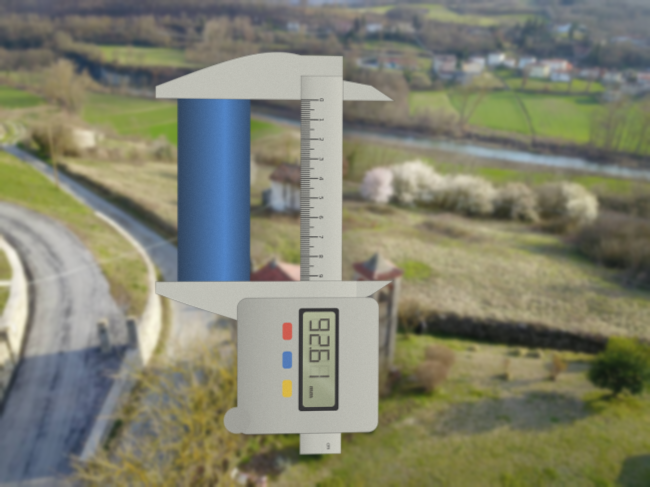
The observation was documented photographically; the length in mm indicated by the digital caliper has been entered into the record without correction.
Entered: 92.61 mm
